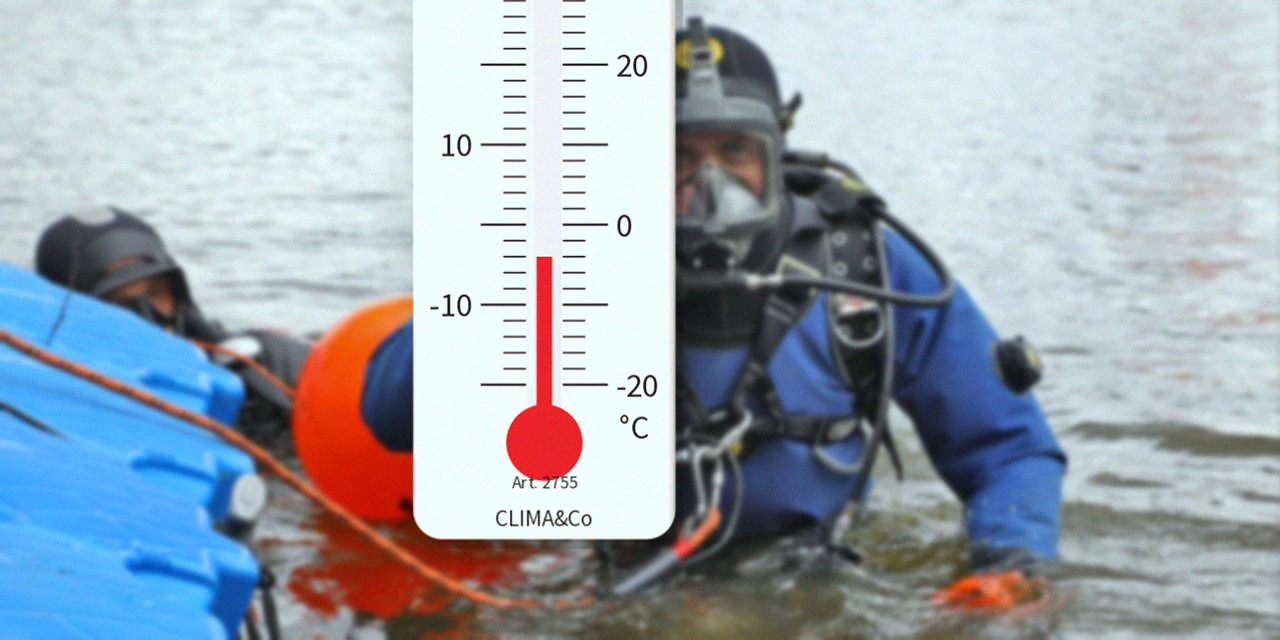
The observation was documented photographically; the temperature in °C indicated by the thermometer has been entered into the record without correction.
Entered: -4 °C
